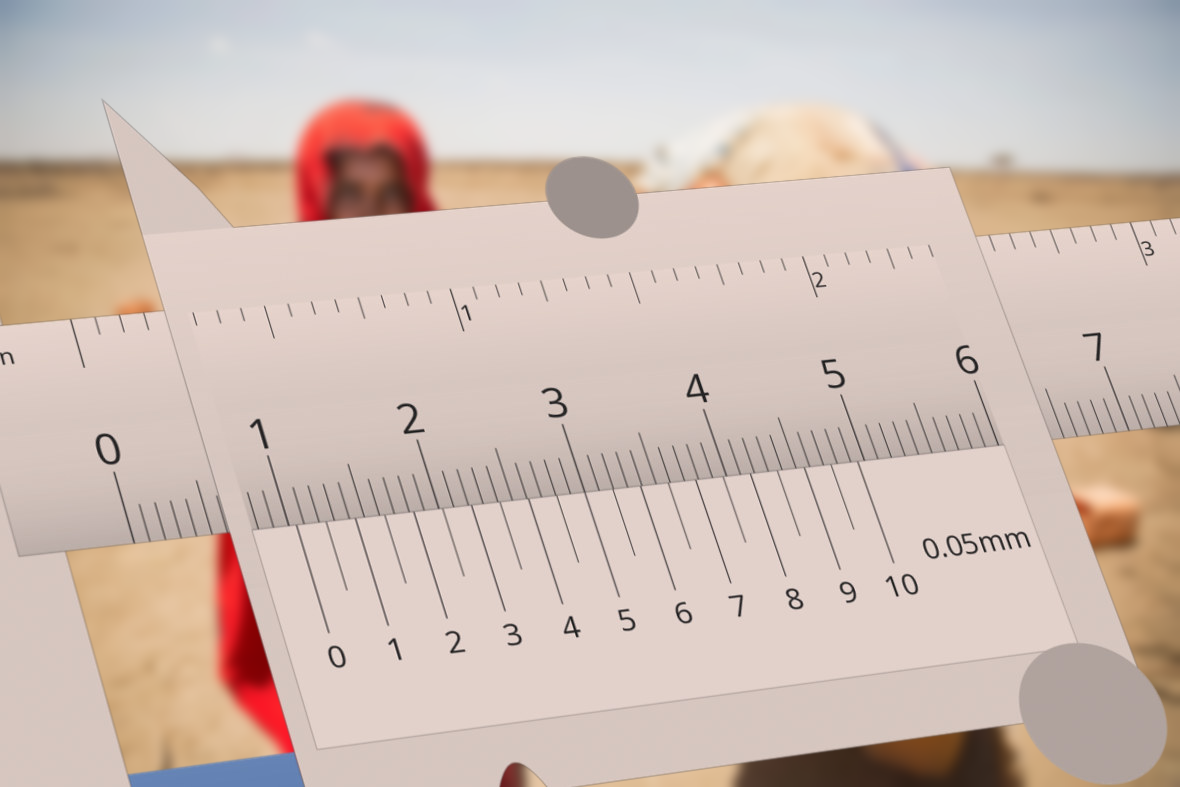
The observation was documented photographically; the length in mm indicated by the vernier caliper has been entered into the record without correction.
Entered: 10.5 mm
